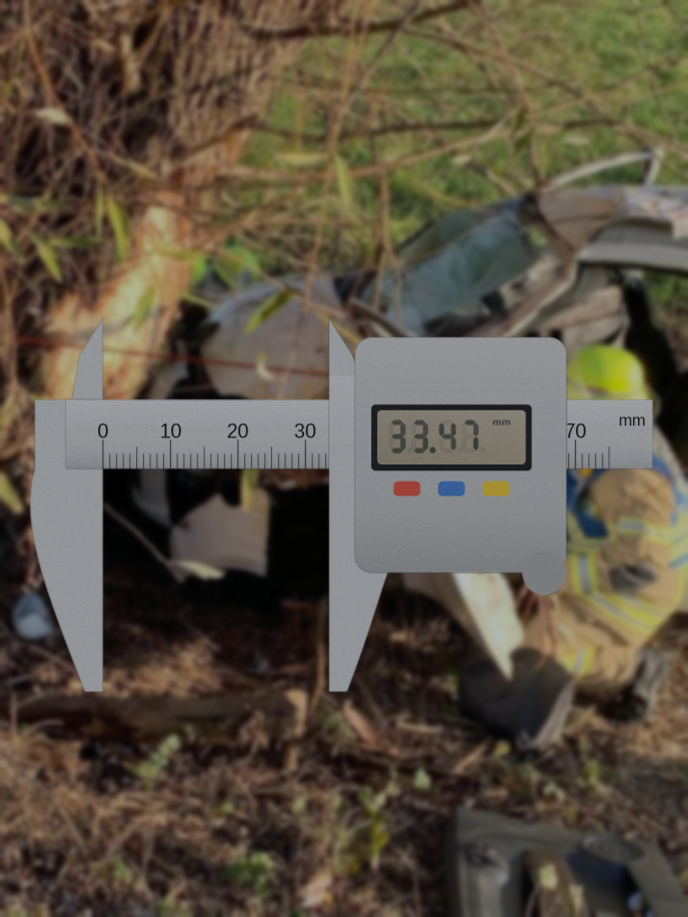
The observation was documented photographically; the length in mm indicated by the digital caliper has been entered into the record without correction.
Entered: 33.47 mm
